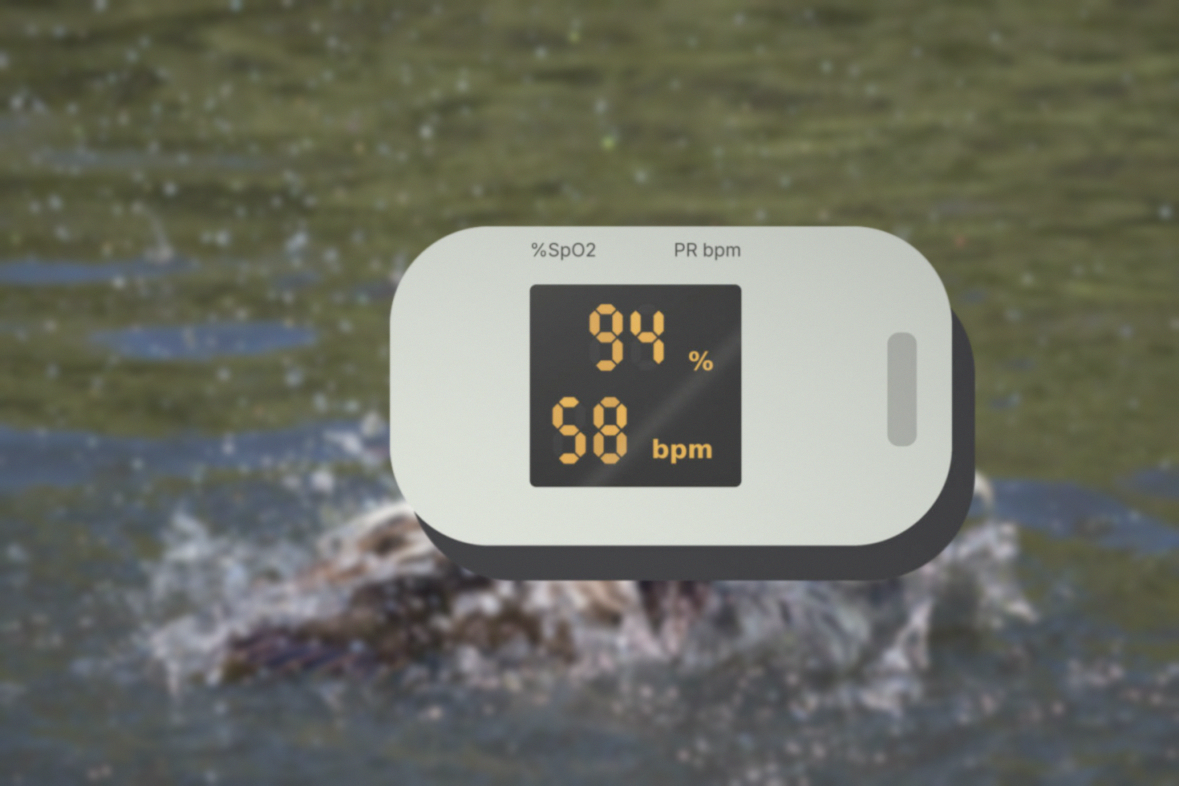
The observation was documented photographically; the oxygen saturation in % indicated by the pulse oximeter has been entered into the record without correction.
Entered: 94 %
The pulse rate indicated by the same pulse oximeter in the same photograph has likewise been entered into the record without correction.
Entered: 58 bpm
